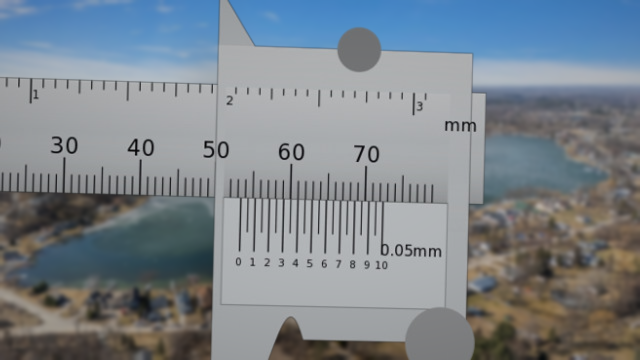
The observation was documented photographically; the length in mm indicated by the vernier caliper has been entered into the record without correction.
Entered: 53.4 mm
